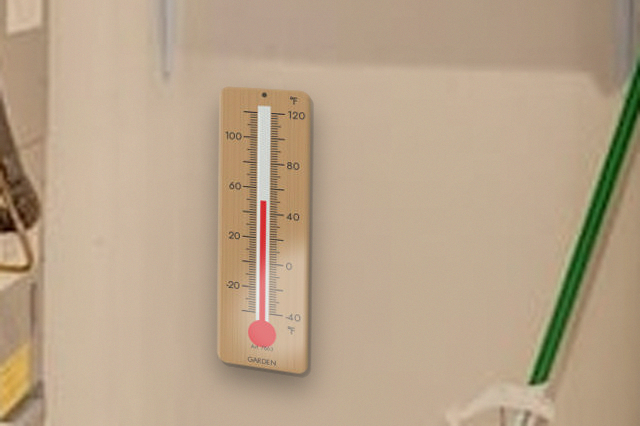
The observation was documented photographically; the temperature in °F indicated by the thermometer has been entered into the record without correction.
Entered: 50 °F
